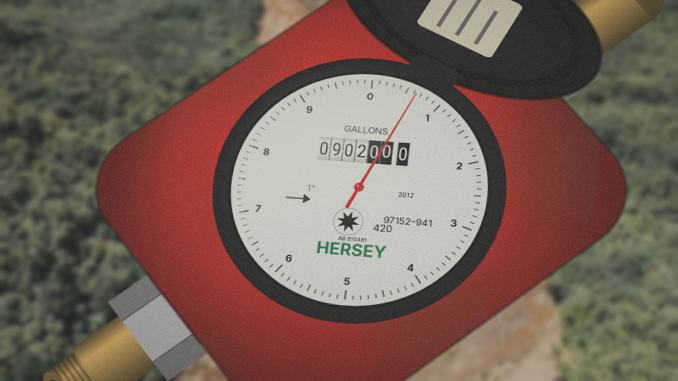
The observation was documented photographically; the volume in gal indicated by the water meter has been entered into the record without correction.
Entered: 902000.6 gal
